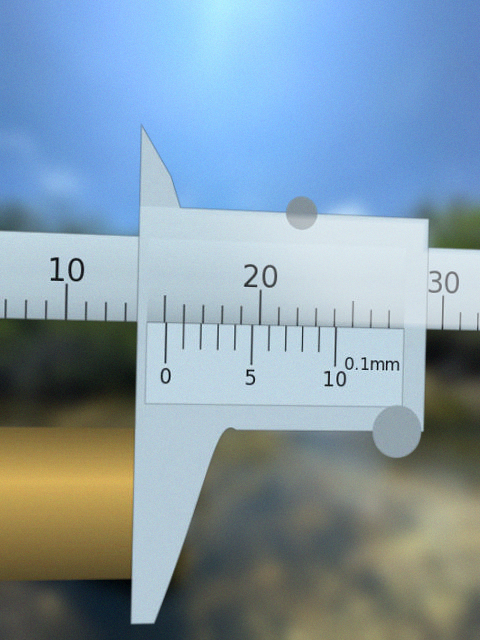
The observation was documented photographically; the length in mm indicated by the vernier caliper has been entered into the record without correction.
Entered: 15.1 mm
